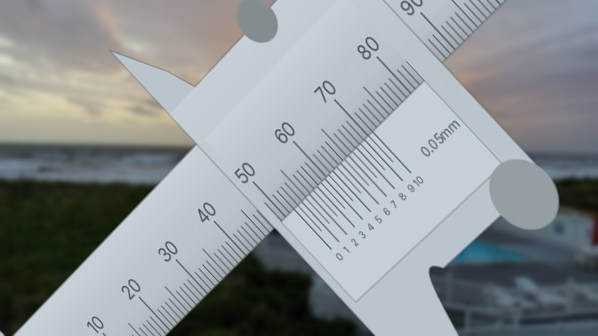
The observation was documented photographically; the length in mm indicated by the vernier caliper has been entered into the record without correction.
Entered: 52.0 mm
